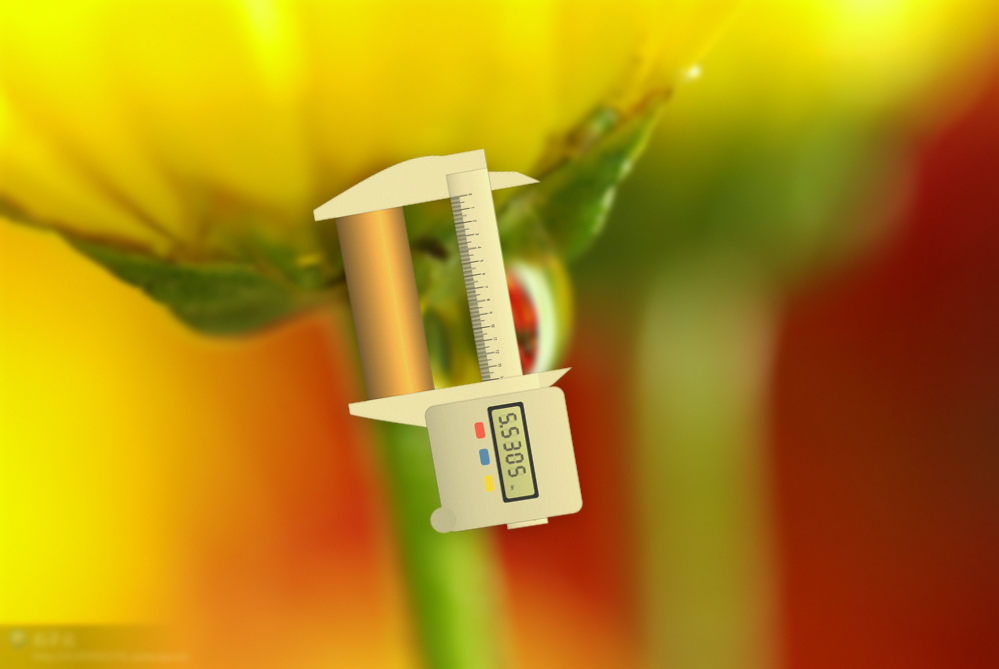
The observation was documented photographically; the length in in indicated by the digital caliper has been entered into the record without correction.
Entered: 5.5305 in
